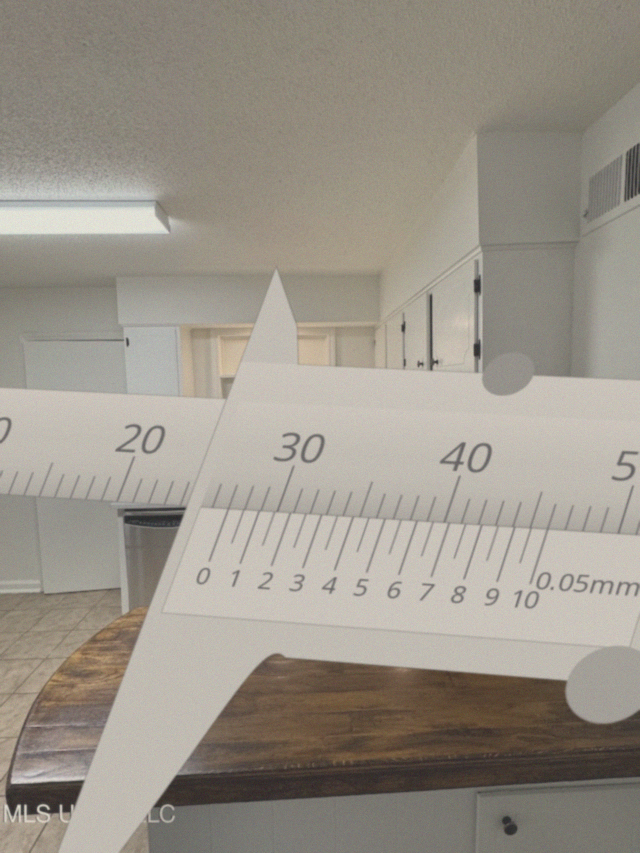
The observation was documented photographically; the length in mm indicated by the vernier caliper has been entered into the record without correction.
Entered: 27.0 mm
